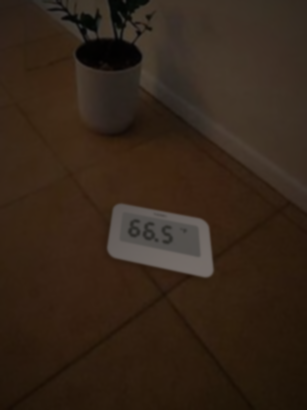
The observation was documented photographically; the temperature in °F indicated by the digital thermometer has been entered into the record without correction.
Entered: 66.5 °F
